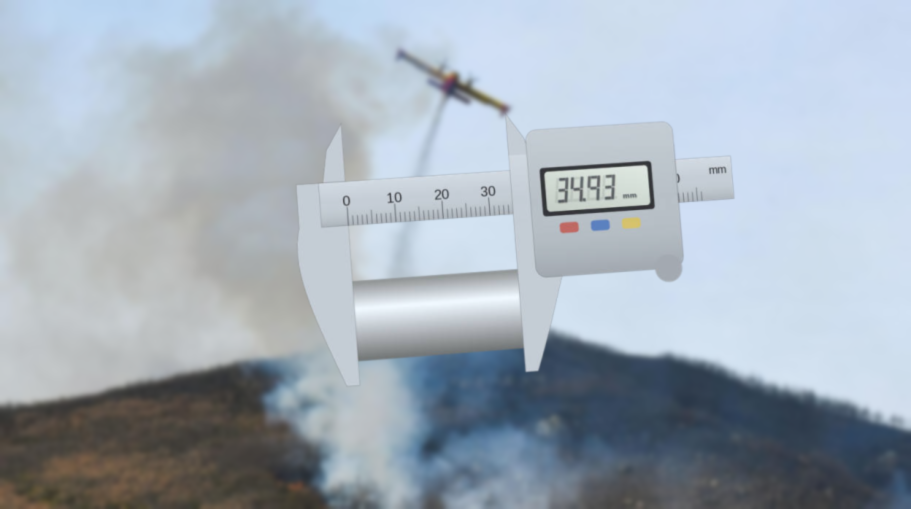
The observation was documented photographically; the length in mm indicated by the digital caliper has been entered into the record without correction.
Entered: 34.93 mm
